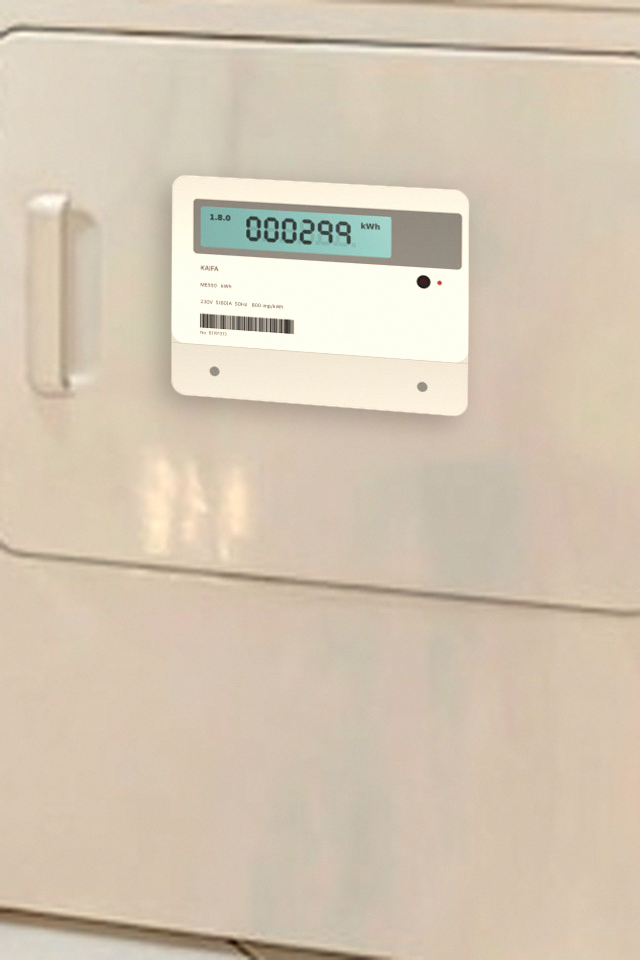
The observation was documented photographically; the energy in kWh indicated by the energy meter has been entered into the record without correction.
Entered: 299 kWh
